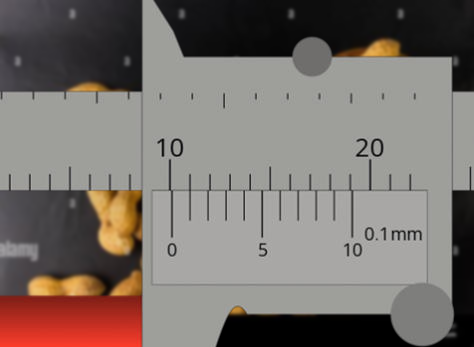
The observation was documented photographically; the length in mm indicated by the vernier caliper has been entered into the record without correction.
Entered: 10.1 mm
